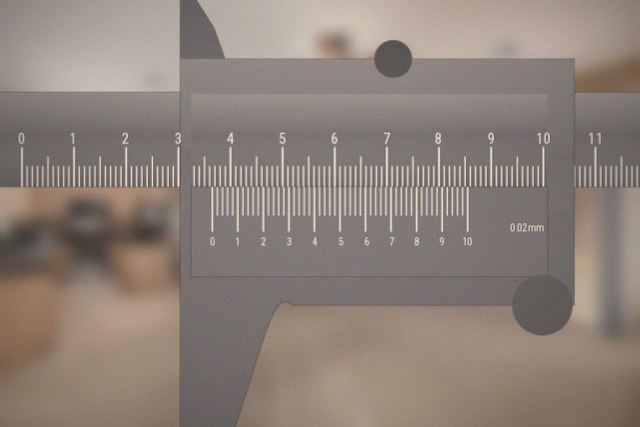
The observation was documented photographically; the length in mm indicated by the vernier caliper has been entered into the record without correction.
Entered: 36.5 mm
